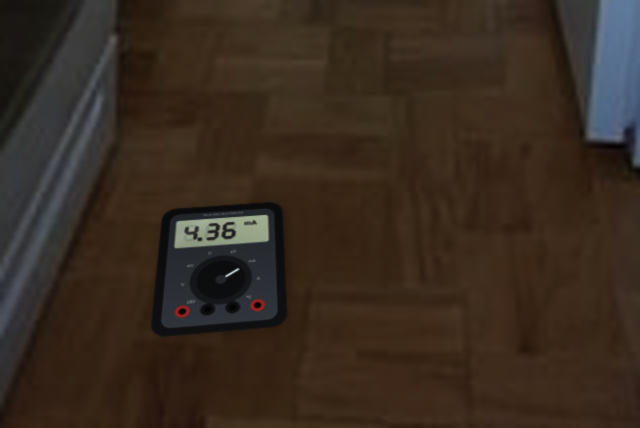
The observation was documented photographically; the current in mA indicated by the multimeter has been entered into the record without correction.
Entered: 4.36 mA
